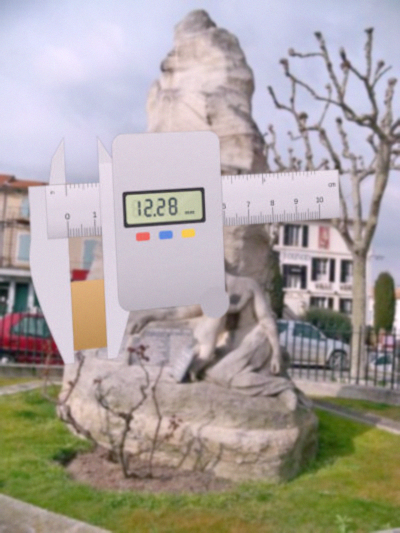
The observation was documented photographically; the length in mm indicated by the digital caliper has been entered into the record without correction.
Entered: 12.28 mm
